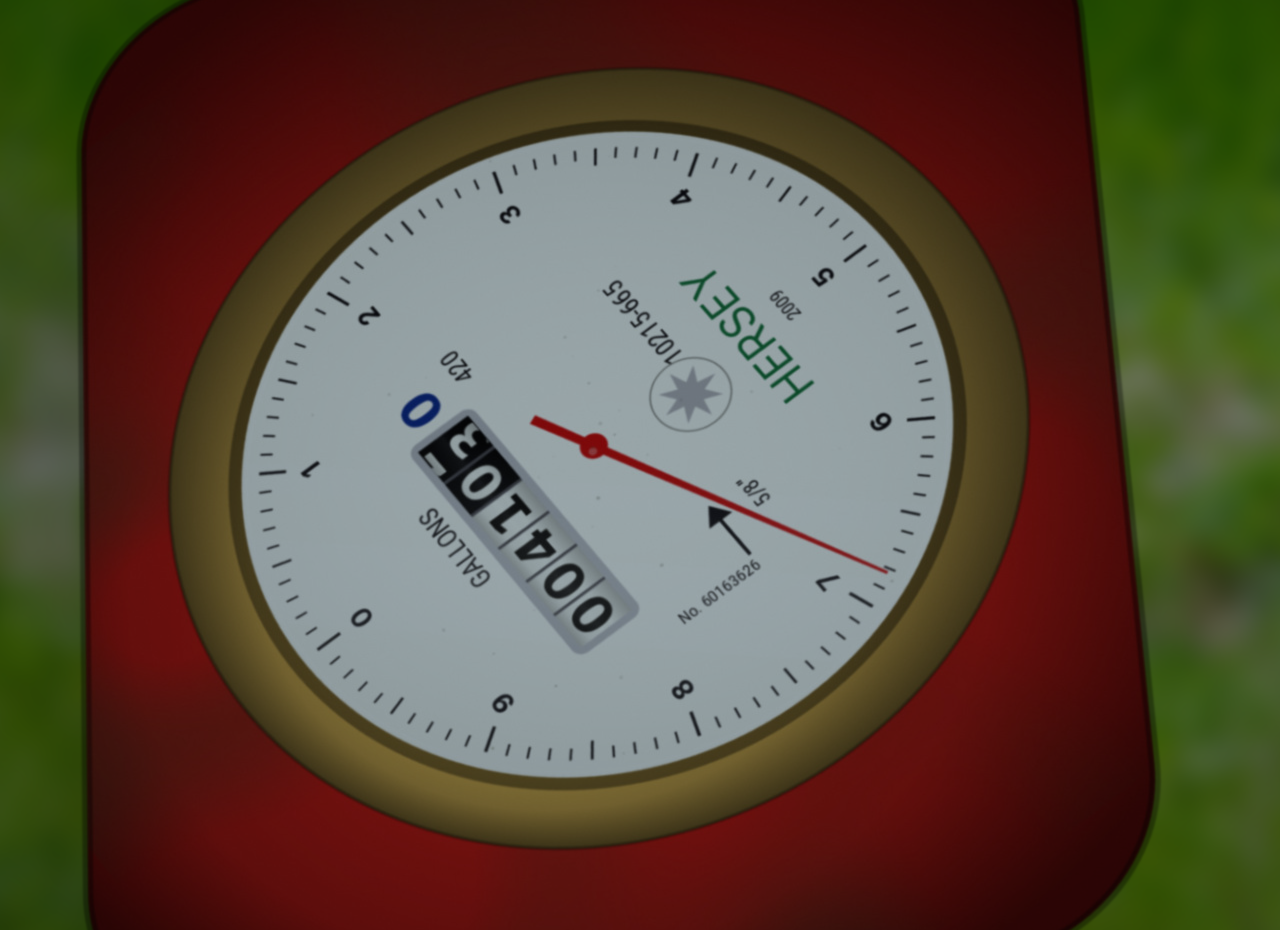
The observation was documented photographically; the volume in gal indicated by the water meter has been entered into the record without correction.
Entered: 41026.8 gal
